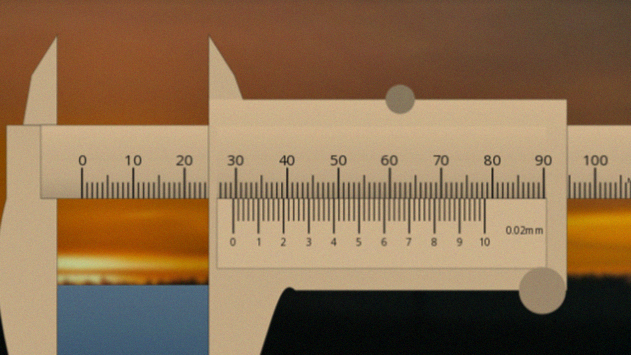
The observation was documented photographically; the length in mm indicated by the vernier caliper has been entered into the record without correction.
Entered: 29.5 mm
